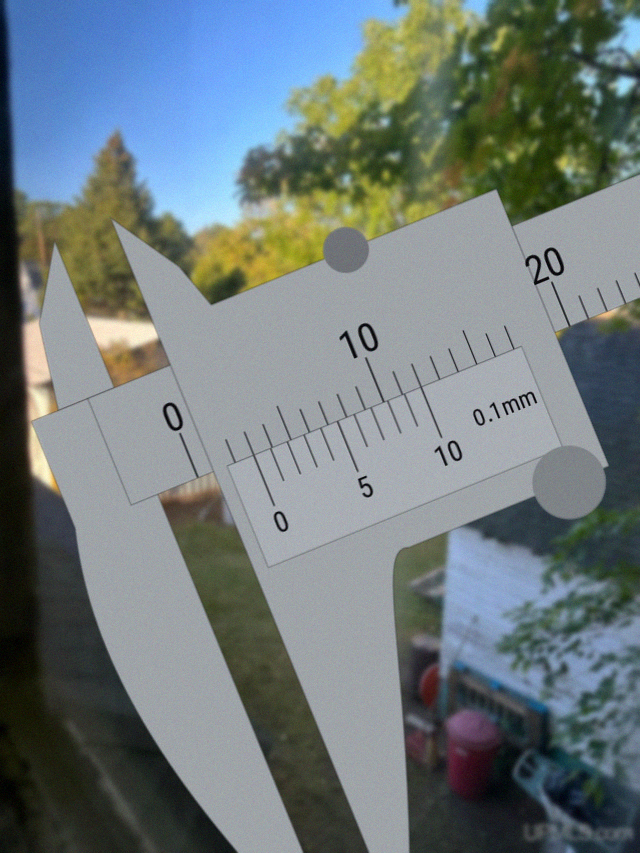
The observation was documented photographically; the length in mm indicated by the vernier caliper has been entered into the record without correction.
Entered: 3.0 mm
